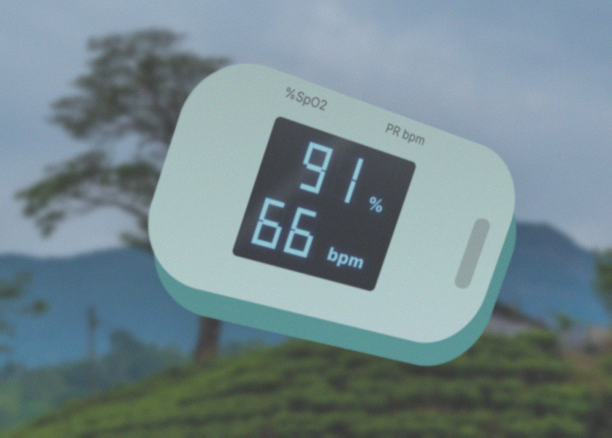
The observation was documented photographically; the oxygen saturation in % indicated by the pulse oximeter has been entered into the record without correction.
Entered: 91 %
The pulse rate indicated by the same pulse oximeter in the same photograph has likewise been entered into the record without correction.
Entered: 66 bpm
